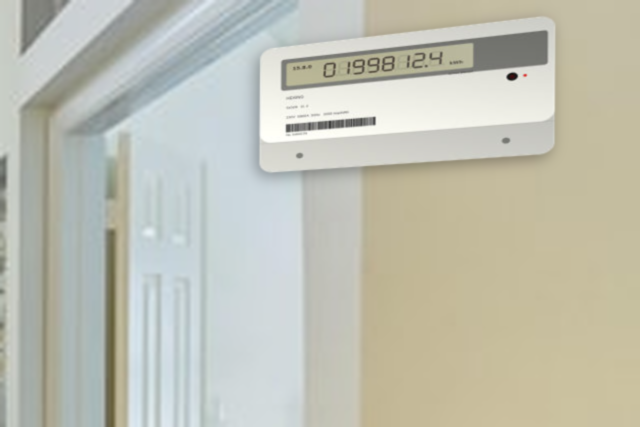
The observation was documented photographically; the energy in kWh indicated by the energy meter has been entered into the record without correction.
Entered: 199812.4 kWh
